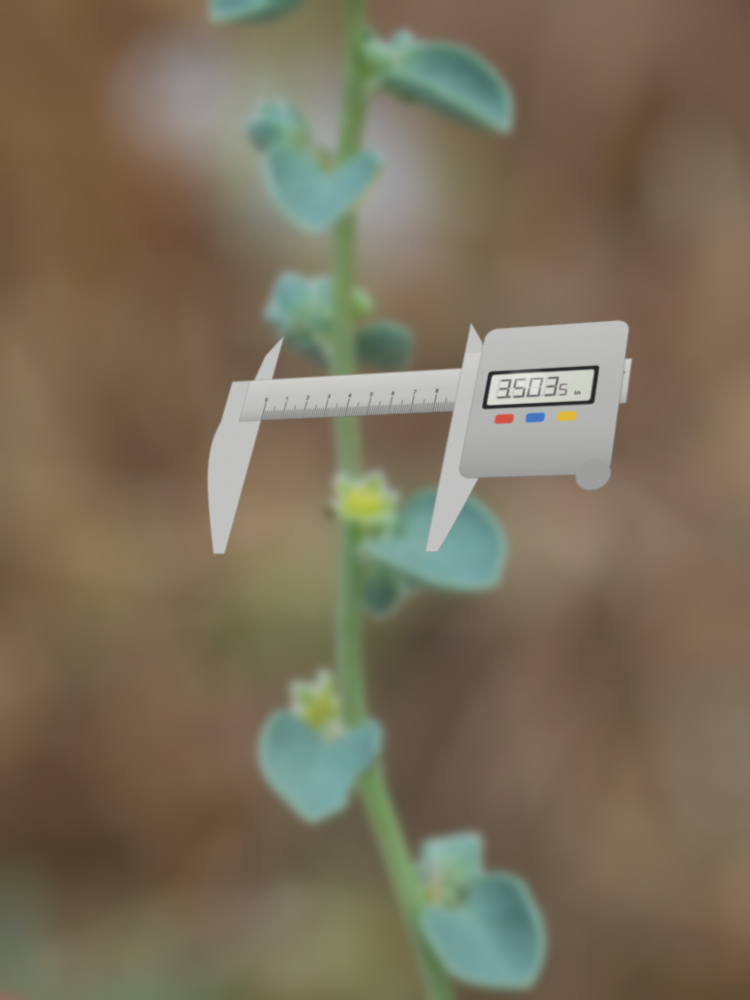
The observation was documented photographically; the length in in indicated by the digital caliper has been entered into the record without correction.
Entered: 3.5035 in
